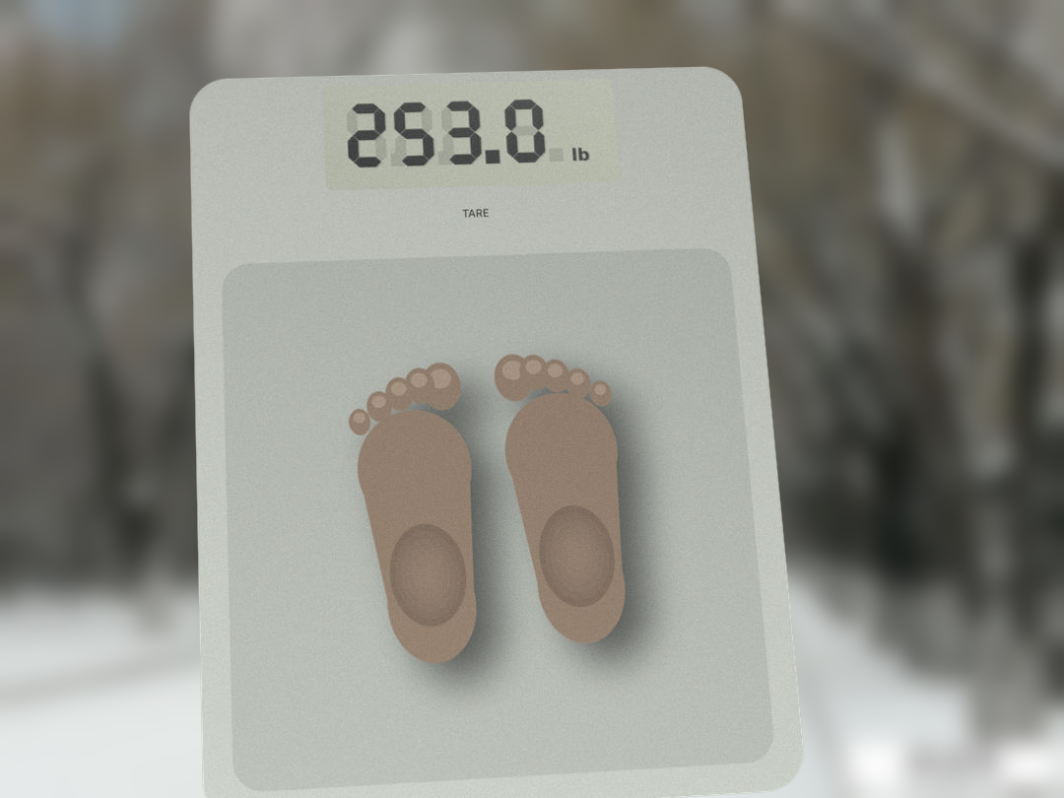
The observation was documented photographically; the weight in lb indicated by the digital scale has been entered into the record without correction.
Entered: 253.0 lb
